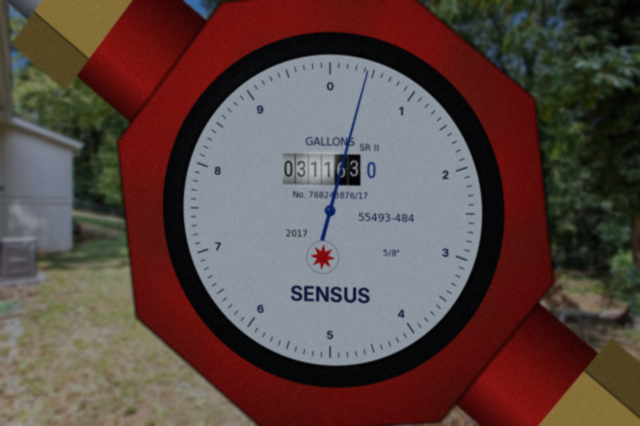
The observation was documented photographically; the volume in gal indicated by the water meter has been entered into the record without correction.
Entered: 311630.4 gal
